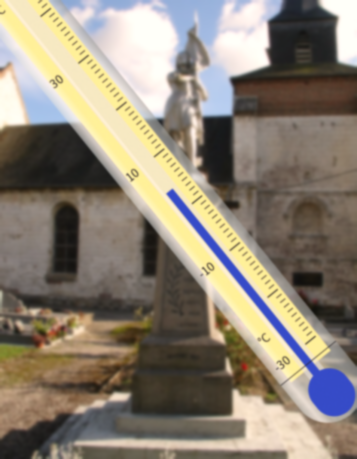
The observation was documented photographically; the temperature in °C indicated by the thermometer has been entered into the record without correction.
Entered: 4 °C
